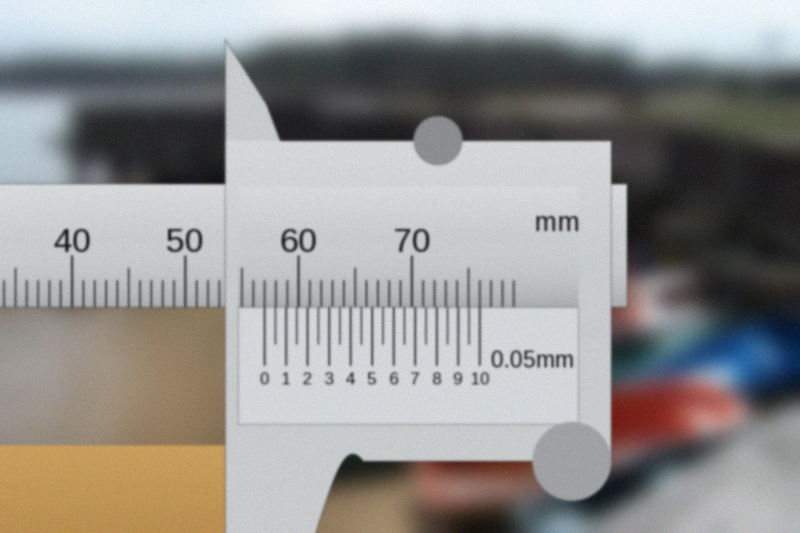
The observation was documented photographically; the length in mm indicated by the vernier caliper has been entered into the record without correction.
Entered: 57.0 mm
